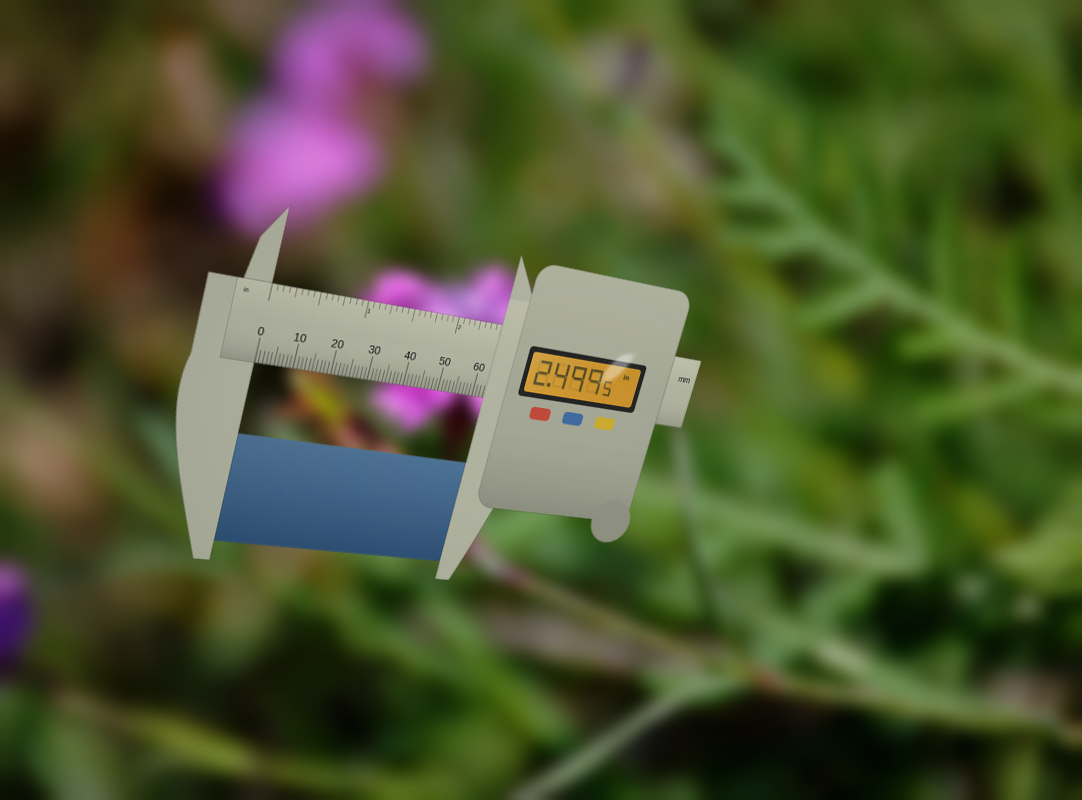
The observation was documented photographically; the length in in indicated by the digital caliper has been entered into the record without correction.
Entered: 2.4995 in
